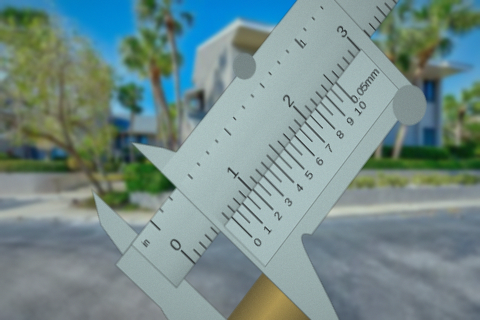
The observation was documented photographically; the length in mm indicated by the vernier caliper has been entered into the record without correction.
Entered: 6.4 mm
